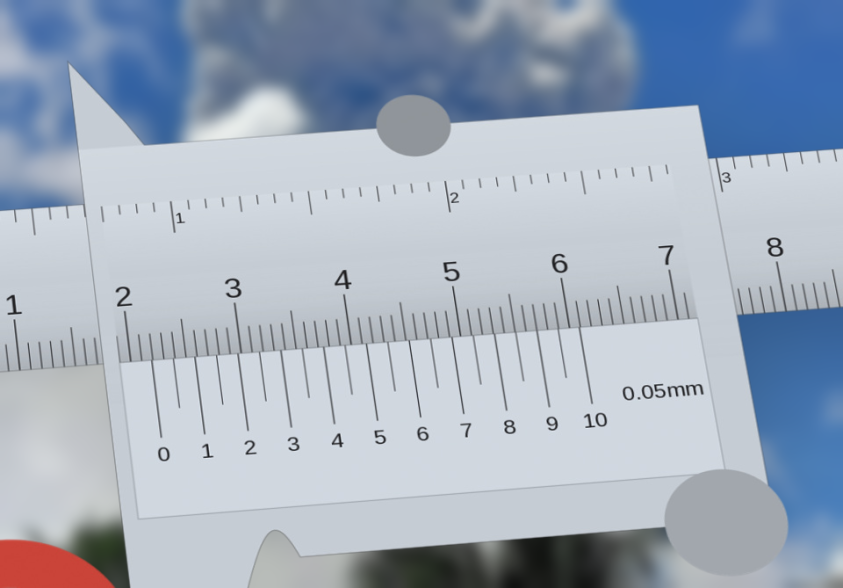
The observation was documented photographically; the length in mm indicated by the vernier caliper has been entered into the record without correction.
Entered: 21.9 mm
